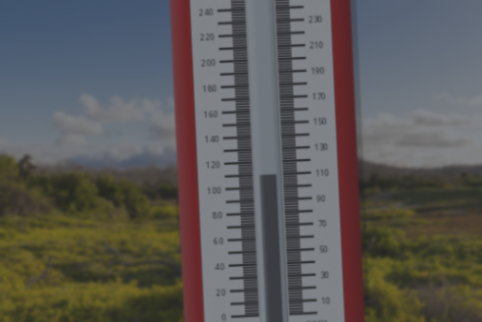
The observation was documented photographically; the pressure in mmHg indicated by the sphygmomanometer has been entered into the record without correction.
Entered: 110 mmHg
